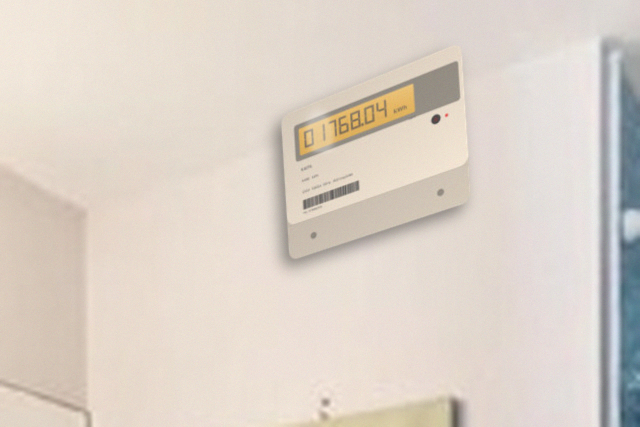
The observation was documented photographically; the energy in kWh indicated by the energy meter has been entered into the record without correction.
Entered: 1768.04 kWh
